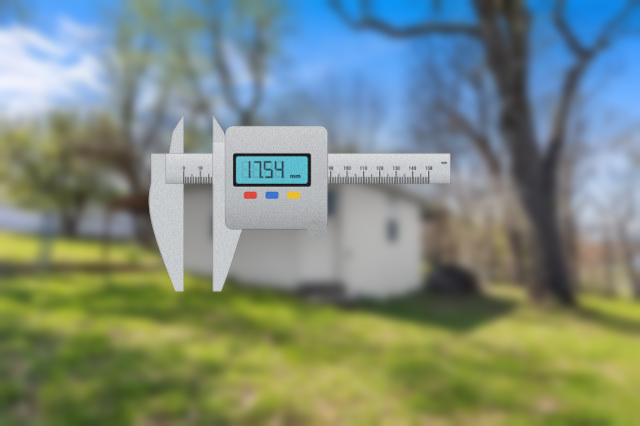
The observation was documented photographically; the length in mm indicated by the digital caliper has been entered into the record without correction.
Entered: 17.54 mm
